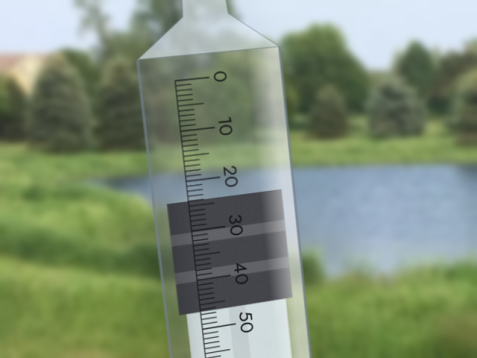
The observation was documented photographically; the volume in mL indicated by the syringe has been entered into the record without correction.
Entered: 24 mL
